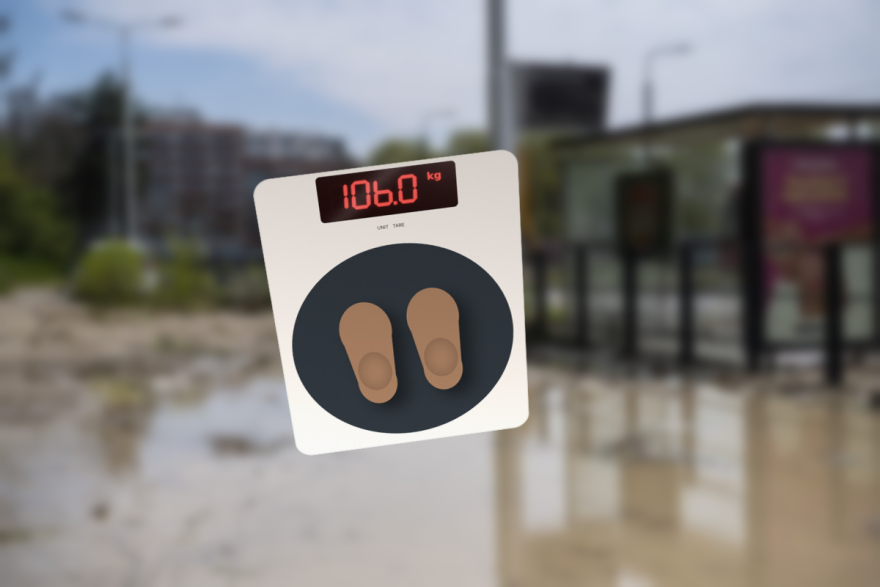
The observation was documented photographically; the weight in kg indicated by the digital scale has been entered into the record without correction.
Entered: 106.0 kg
